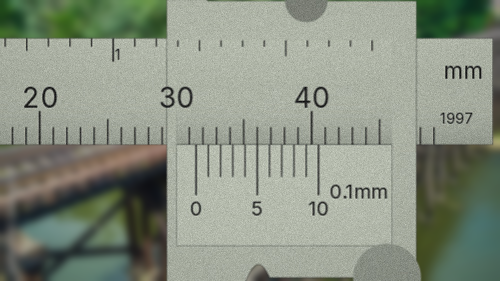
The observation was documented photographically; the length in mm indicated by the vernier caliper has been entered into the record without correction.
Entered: 31.5 mm
